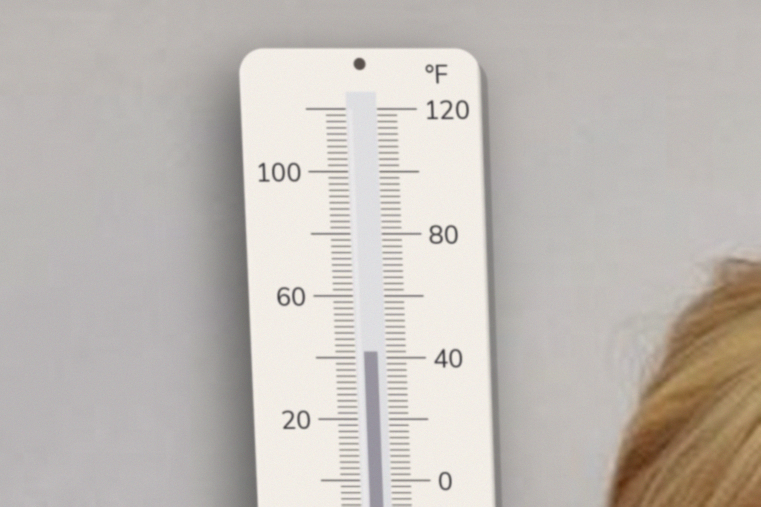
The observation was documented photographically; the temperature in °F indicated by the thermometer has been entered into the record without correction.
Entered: 42 °F
